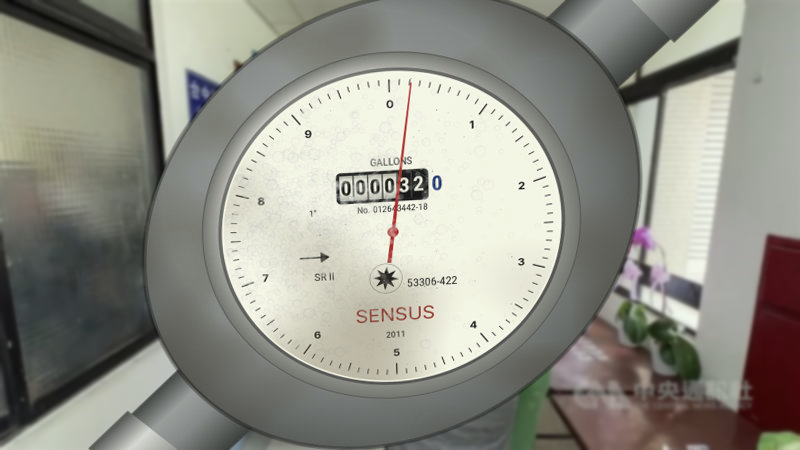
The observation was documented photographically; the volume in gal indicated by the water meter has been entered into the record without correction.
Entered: 320.2 gal
